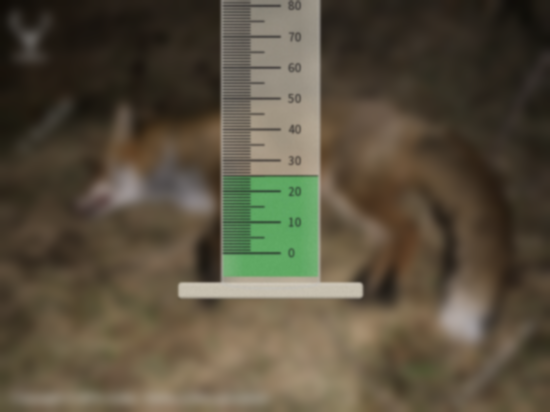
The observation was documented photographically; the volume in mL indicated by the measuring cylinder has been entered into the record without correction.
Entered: 25 mL
